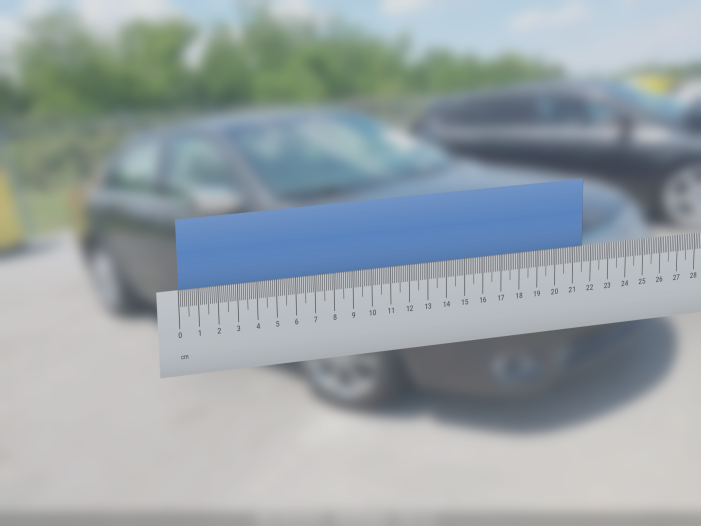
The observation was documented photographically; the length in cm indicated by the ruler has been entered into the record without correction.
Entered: 21.5 cm
